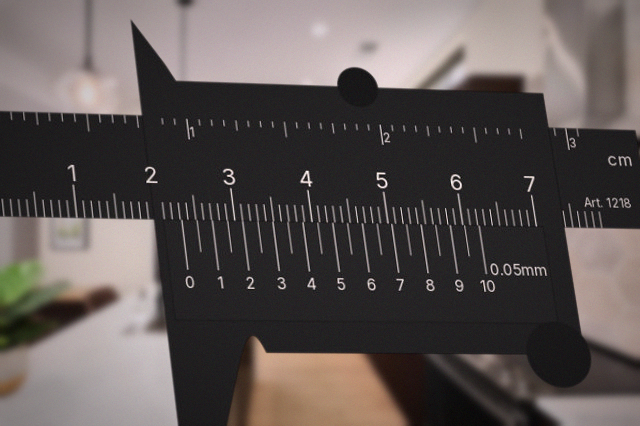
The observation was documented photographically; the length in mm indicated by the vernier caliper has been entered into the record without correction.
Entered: 23.2 mm
